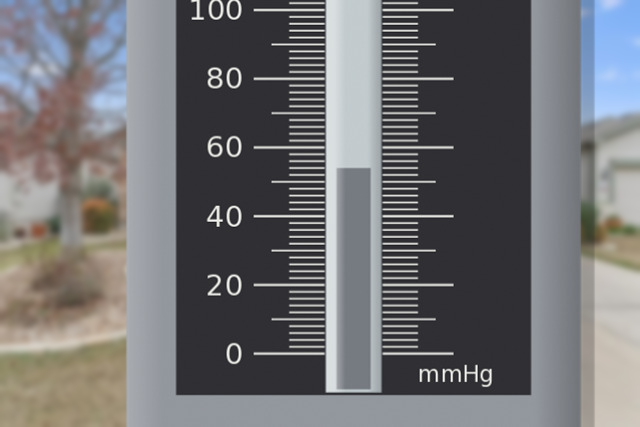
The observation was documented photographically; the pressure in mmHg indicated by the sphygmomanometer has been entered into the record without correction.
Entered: 54 mmHg
